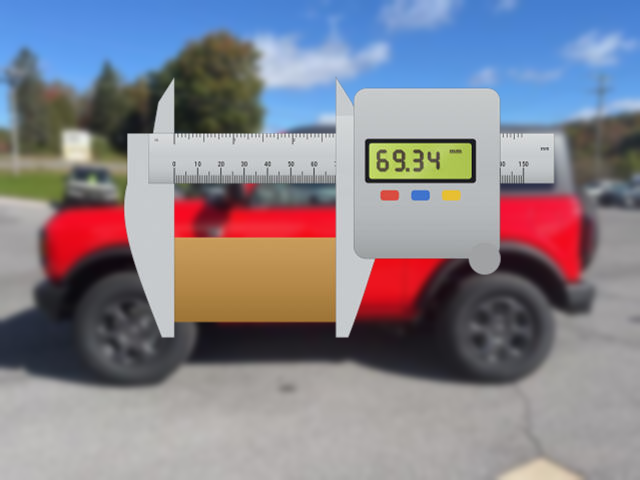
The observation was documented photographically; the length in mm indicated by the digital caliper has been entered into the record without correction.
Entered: 69.34 mm
